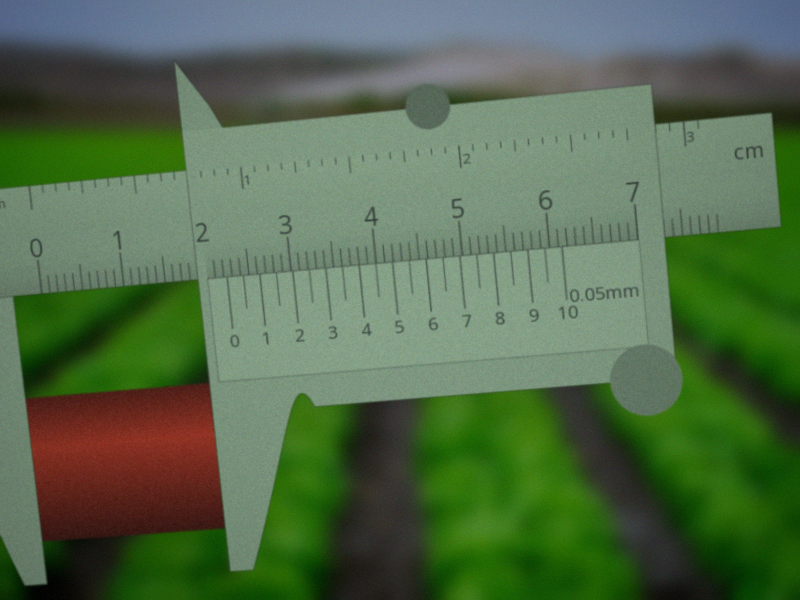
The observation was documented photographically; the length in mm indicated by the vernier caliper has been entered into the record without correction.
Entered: 22.4 mm
